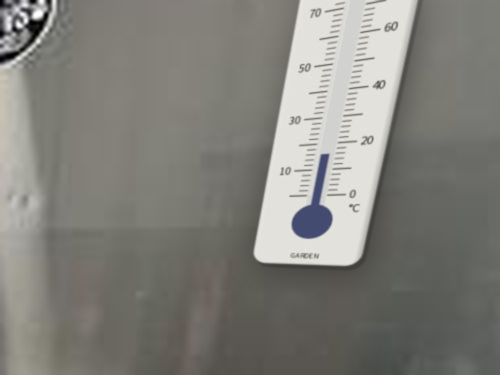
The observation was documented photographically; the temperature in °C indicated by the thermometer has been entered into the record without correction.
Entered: 16 °C
